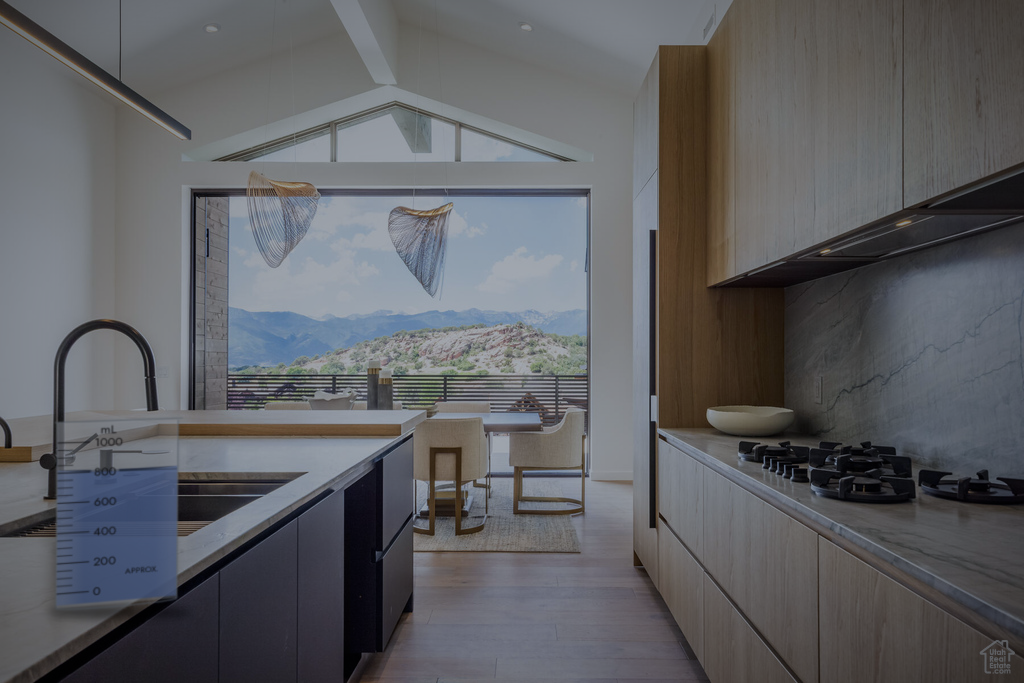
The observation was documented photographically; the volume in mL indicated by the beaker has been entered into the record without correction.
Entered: 800 mL
